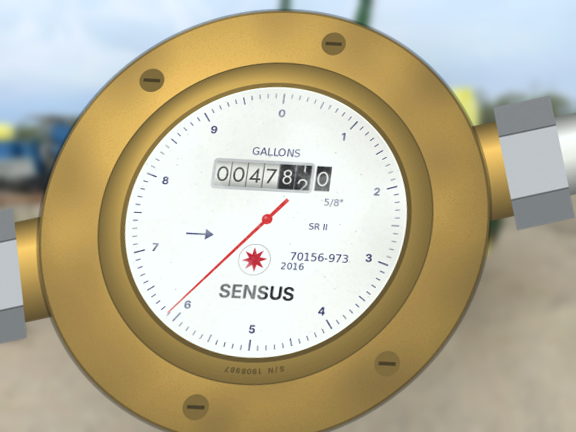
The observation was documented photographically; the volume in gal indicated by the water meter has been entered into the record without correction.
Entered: 47816.1 gal
